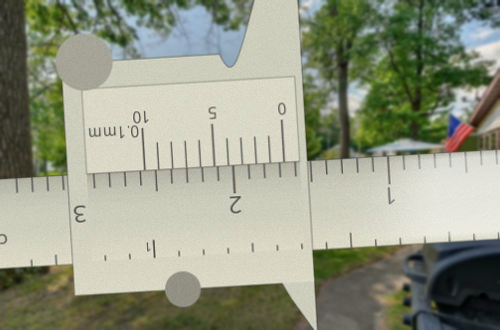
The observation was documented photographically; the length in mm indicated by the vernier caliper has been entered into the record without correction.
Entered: 16.7 mm
